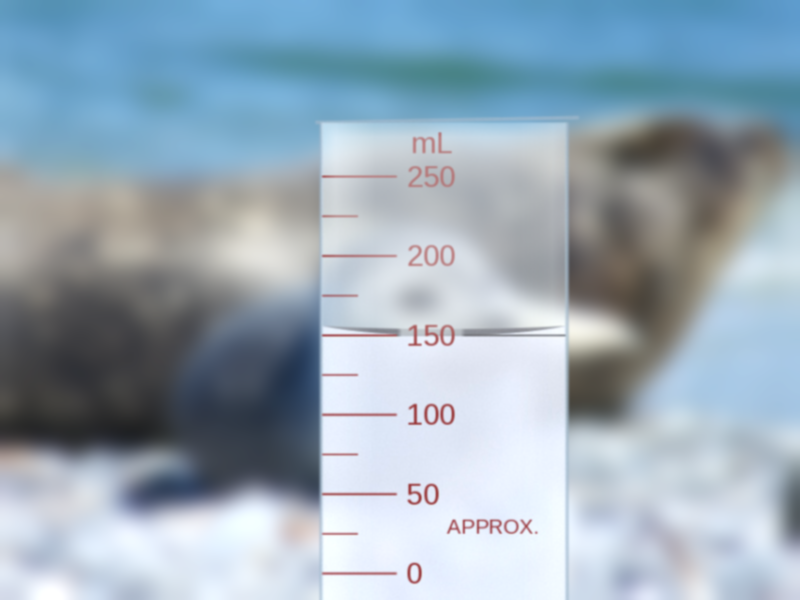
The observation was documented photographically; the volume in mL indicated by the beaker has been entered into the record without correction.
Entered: 150 mL
